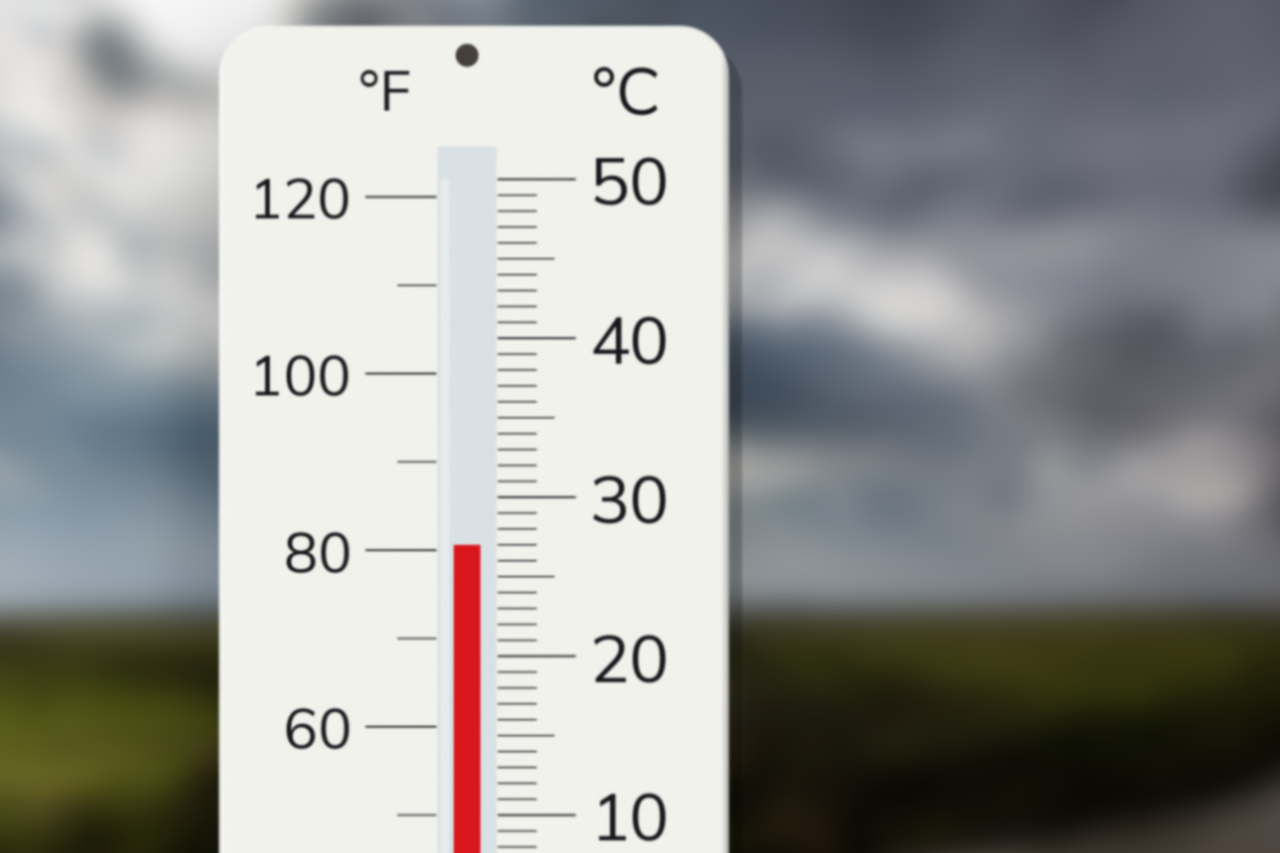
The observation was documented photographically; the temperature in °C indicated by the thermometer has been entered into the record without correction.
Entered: 27 °C
